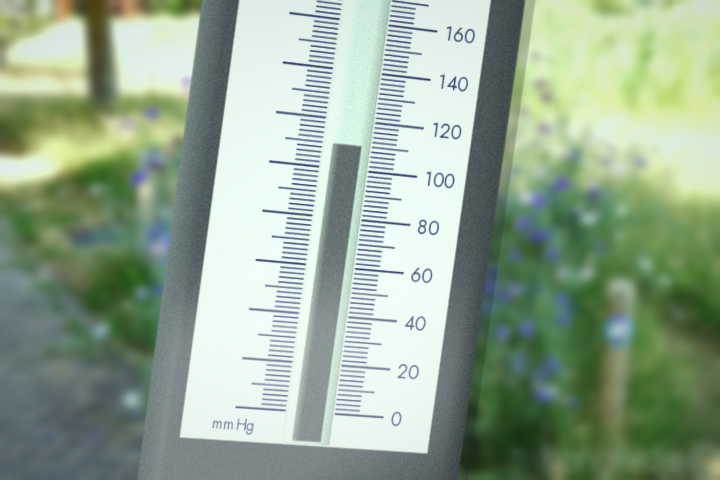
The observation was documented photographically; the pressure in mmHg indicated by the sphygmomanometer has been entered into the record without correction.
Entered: 110 mmHg
